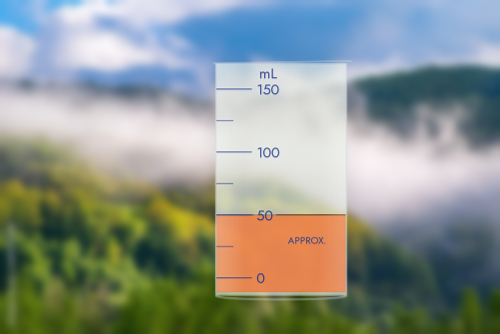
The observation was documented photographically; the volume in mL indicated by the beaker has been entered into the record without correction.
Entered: 50 mL
